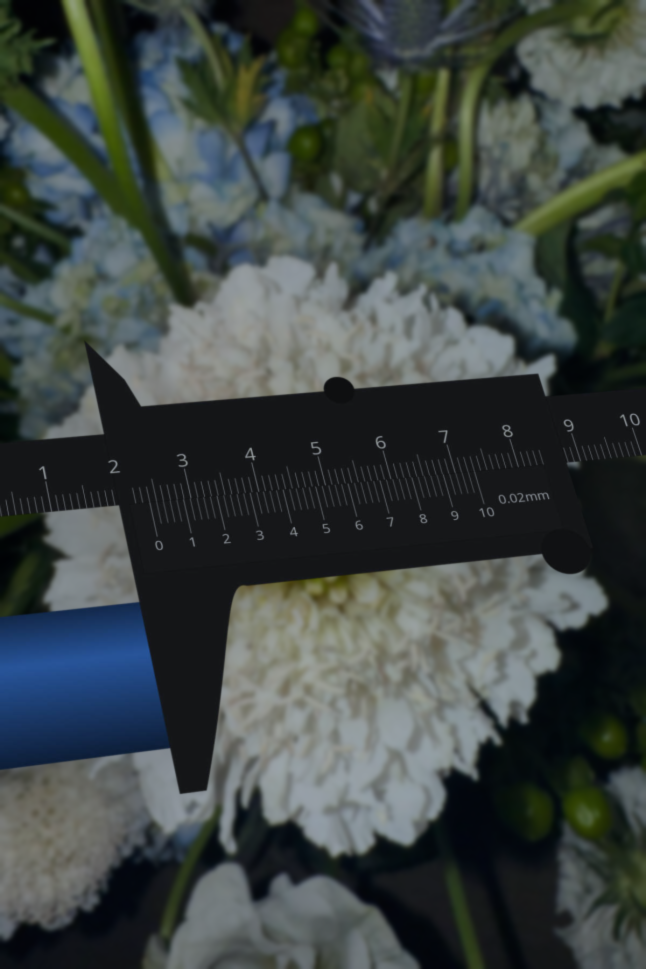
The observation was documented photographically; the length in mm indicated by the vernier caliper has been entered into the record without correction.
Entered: 24.0 mm
